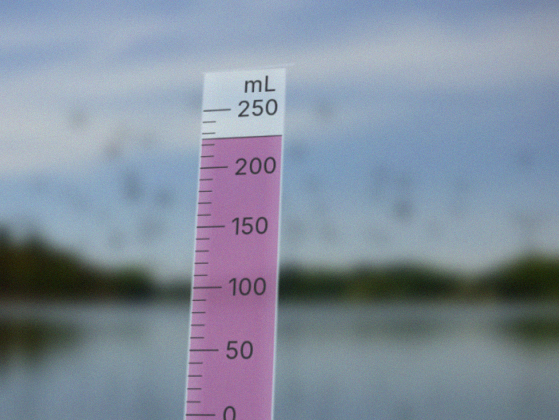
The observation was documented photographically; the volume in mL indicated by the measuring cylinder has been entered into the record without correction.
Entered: 225 mL
